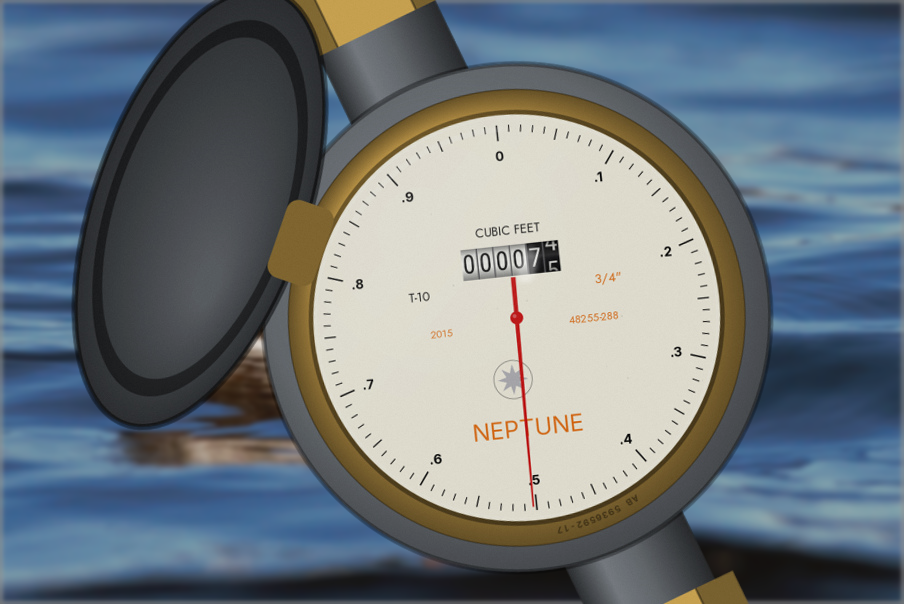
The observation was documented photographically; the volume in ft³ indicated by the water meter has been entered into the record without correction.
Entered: 74.50 ft³
